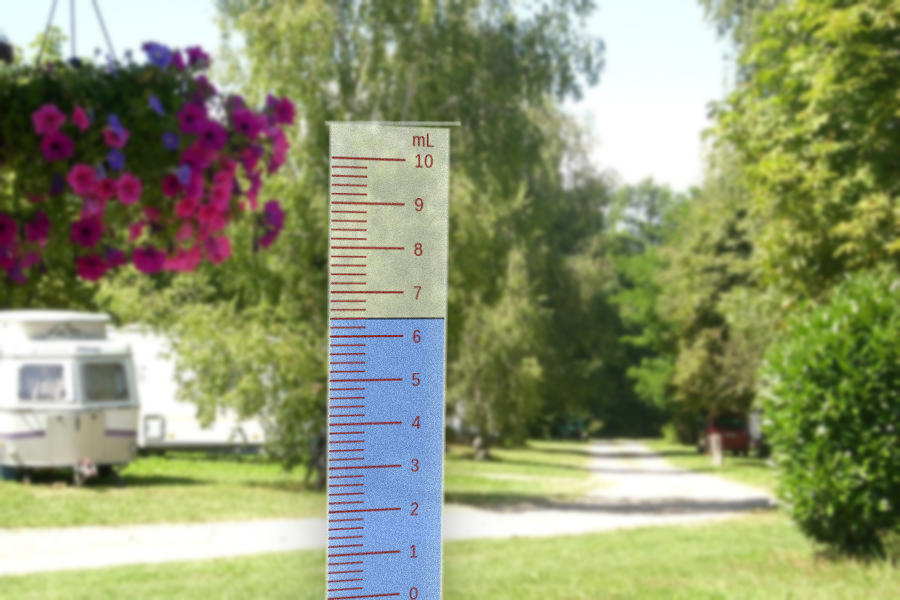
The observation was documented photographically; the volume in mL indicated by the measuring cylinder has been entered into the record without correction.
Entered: 6.4 mL
